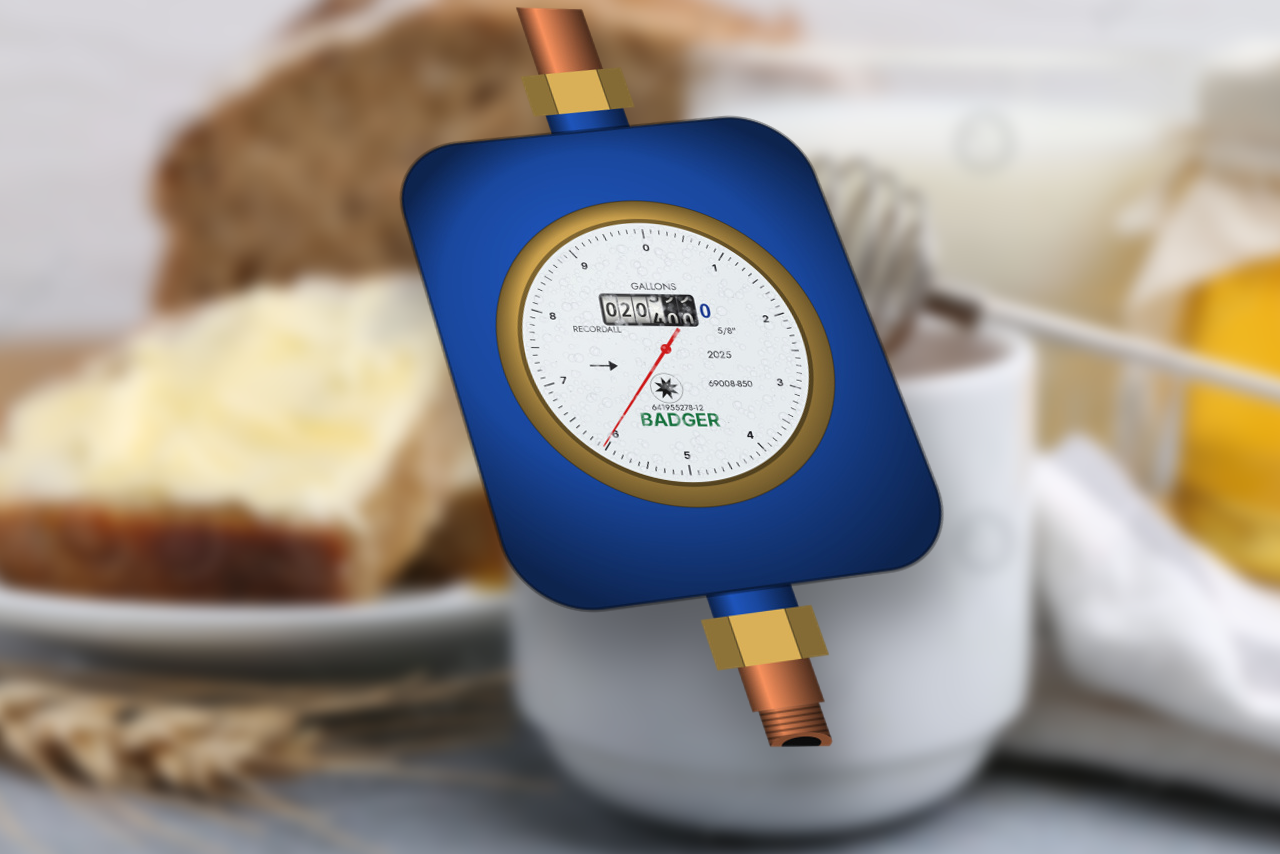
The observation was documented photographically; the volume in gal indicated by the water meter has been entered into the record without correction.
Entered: 203996.0 gal
